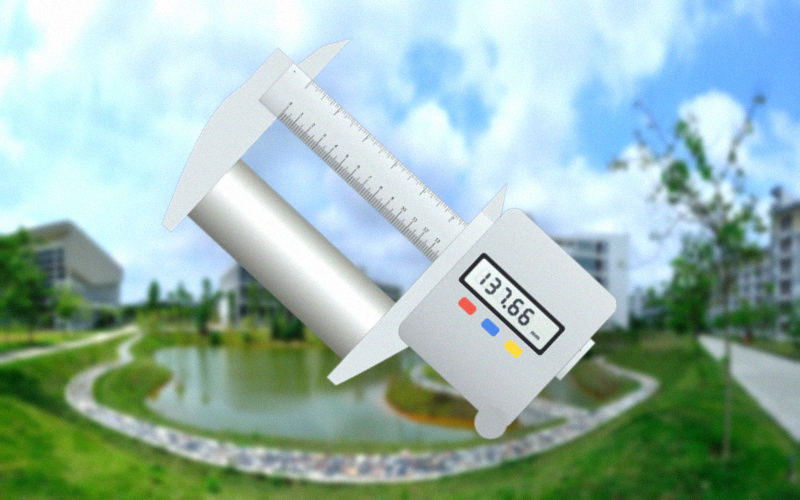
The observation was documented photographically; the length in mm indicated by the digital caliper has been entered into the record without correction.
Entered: 137.66 mm
